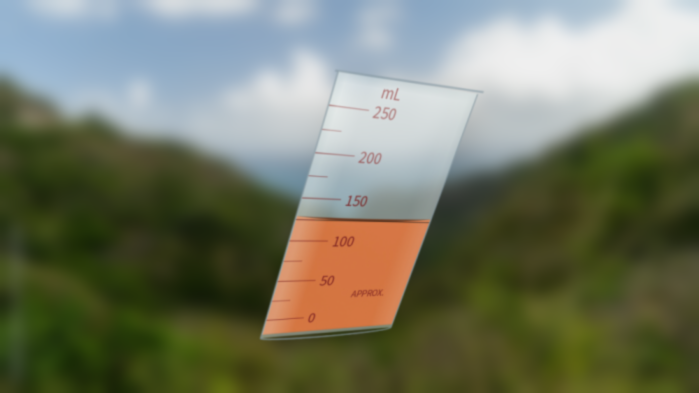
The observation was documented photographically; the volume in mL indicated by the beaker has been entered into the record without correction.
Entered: 125 mL
